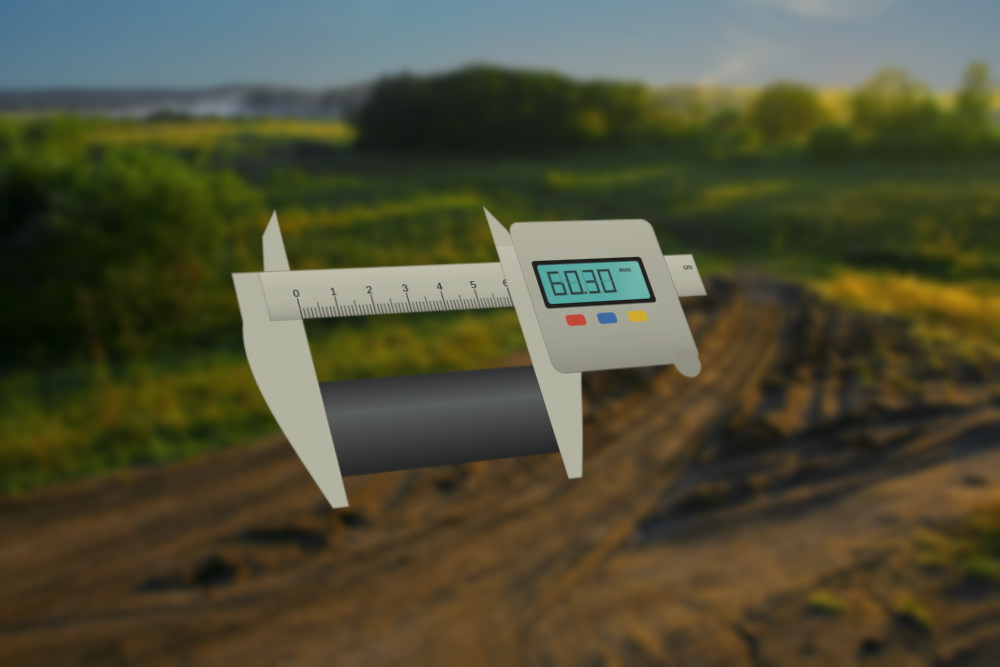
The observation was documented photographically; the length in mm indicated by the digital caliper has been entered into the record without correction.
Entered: 60.30 mm
